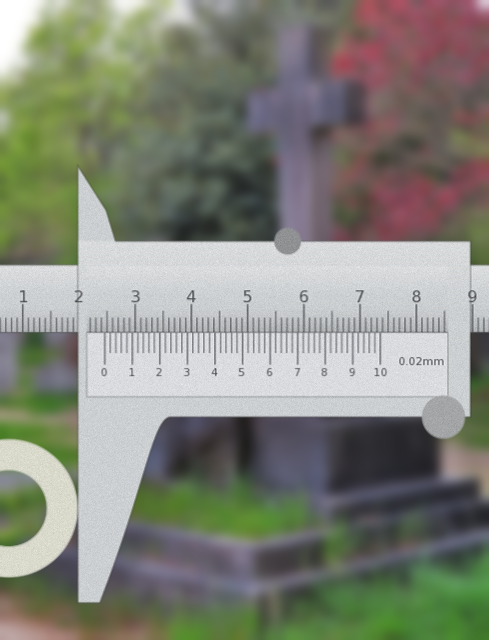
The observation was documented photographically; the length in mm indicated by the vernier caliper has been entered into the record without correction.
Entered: 24.6 mm
